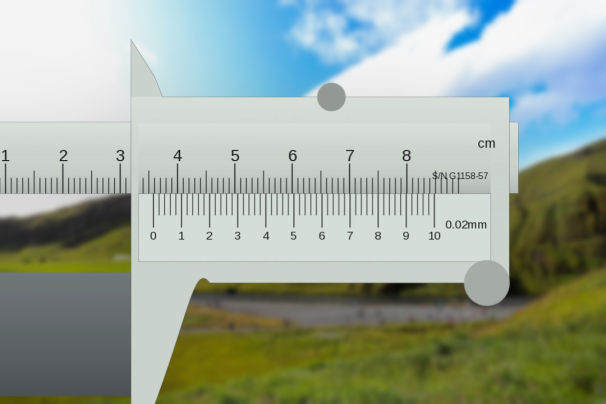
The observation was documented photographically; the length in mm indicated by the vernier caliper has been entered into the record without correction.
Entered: 35.8 mm
